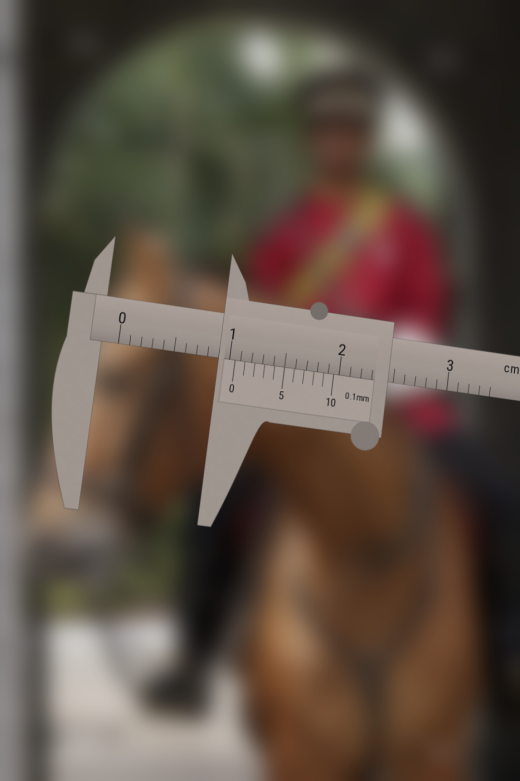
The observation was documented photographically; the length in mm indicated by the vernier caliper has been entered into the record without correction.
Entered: 10.5 mm
